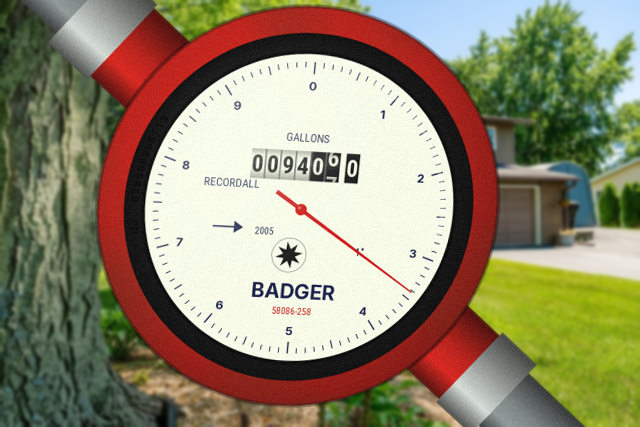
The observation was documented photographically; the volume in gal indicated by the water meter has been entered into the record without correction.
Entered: 94063.4 gal
